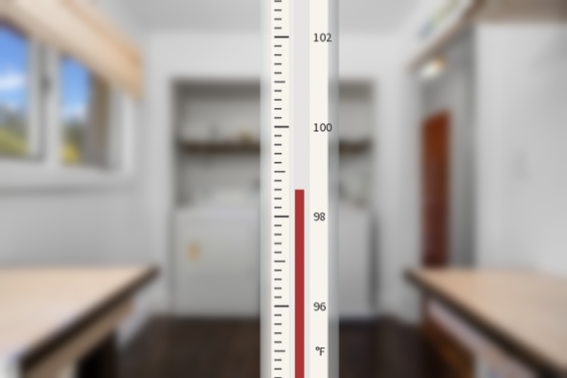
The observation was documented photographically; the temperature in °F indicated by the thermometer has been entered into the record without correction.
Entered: 98.6 °F
